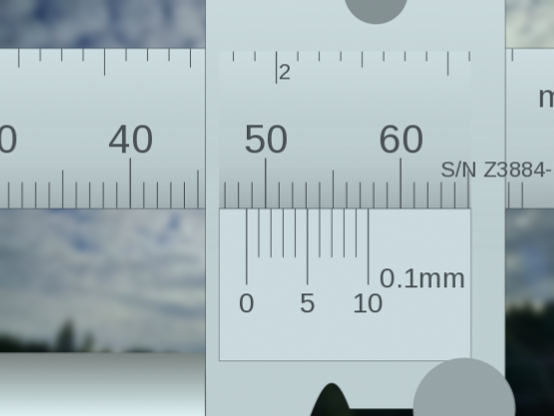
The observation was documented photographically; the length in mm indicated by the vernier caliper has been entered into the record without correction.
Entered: 48.6 mm
